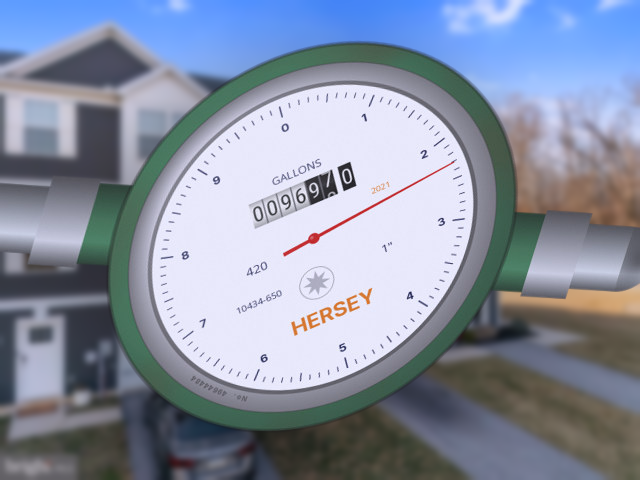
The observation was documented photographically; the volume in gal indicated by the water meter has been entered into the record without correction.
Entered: 96972.3 gal
